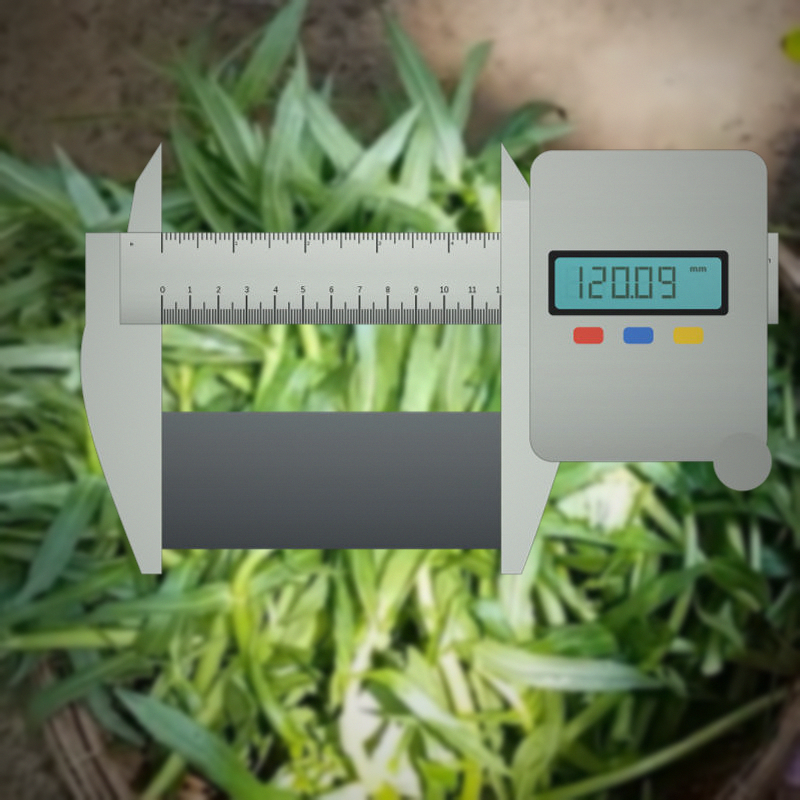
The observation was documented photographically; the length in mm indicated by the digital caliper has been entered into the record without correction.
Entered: 120.09 mm
